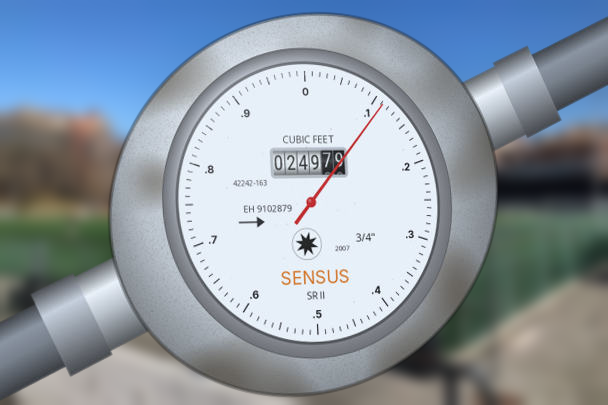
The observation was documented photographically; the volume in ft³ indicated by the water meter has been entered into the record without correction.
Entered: 24979.11 ft³
